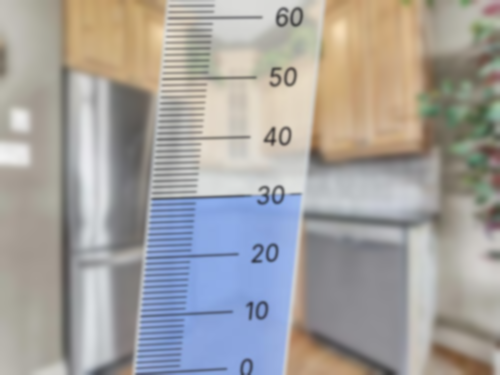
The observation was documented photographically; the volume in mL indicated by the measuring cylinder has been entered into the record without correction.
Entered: 30 mL
